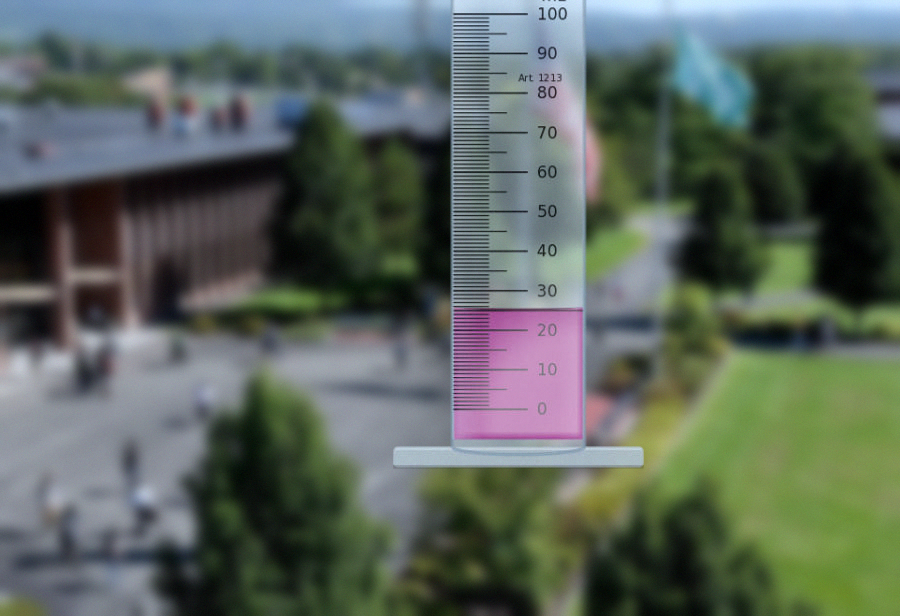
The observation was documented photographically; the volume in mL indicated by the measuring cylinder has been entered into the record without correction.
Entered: 25 mL
